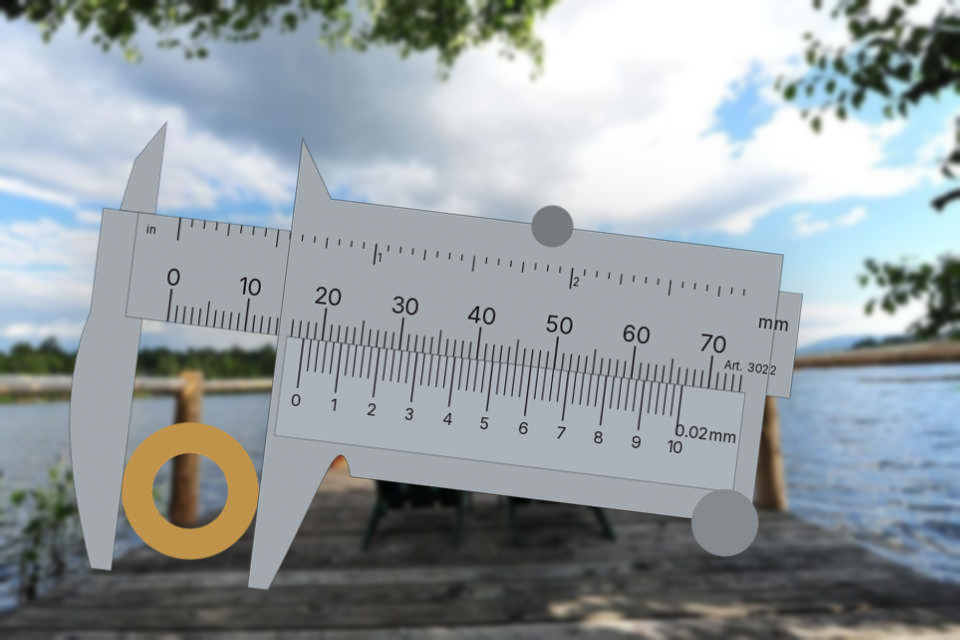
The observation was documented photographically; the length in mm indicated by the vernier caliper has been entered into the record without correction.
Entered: 17.6 mm
